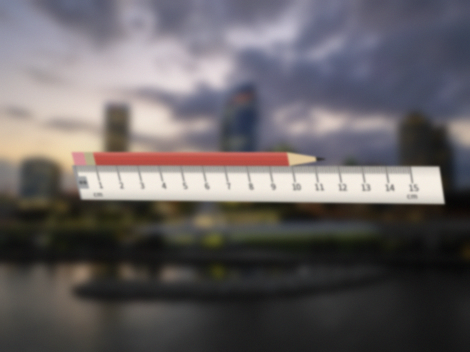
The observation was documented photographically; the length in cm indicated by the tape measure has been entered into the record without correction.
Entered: 11.5 cm
